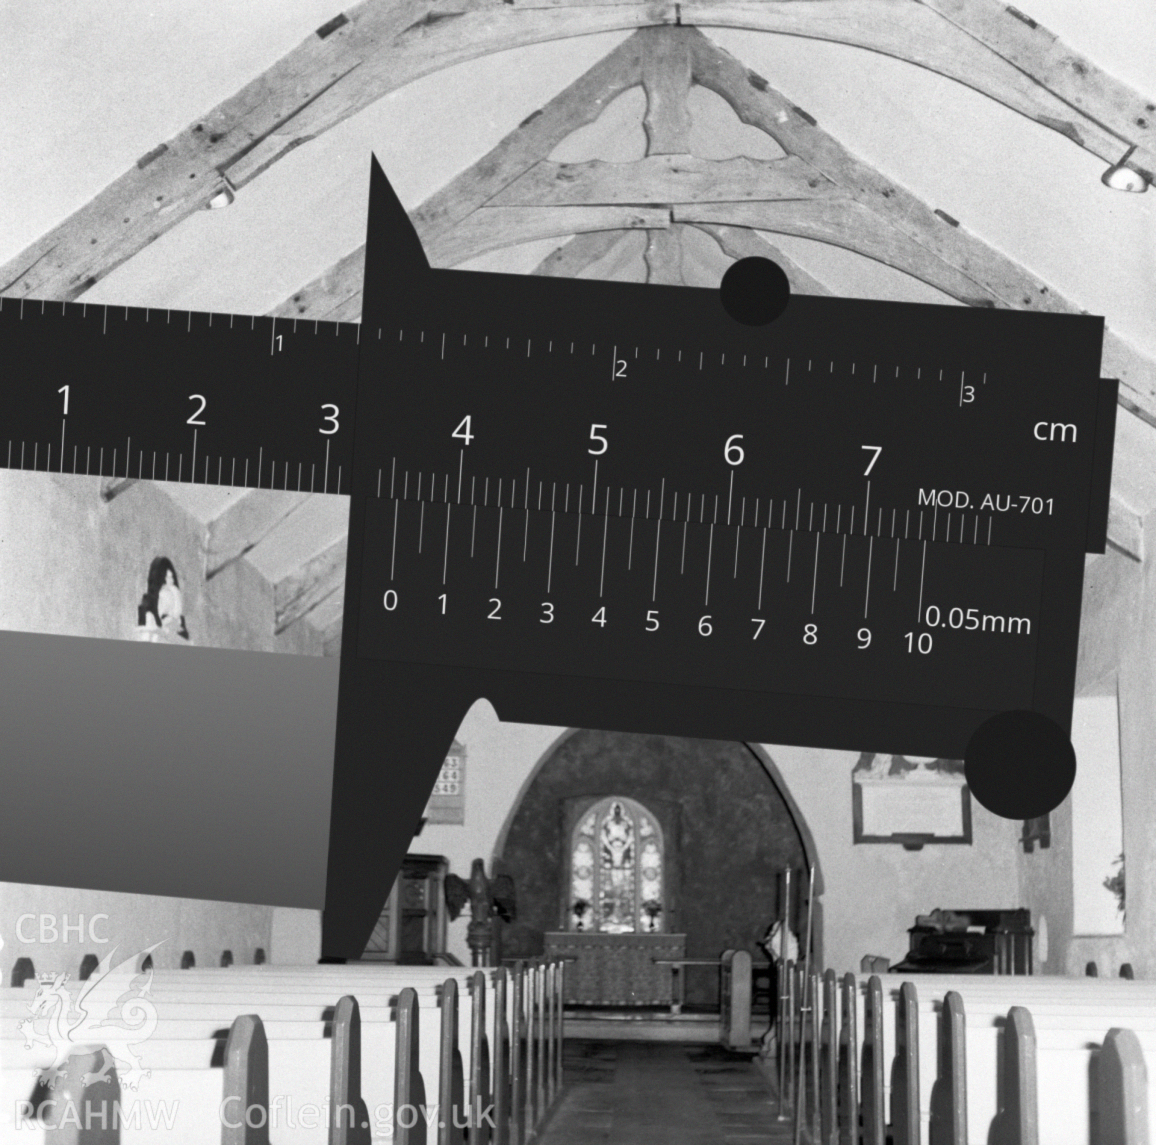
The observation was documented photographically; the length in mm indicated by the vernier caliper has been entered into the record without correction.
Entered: 35.4 mm
